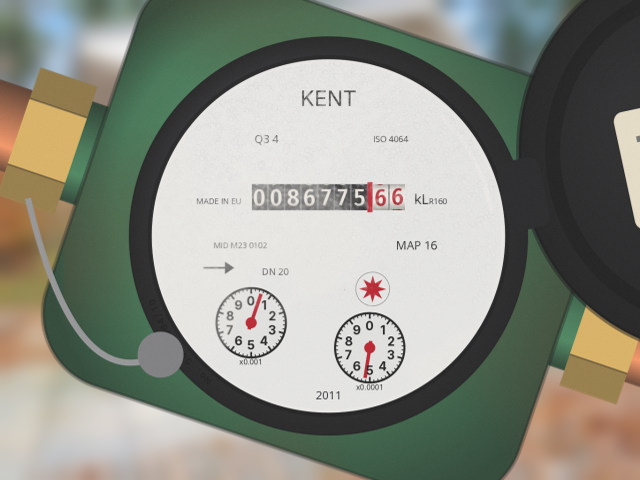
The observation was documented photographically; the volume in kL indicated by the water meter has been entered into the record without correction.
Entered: 86775.6605 kL
